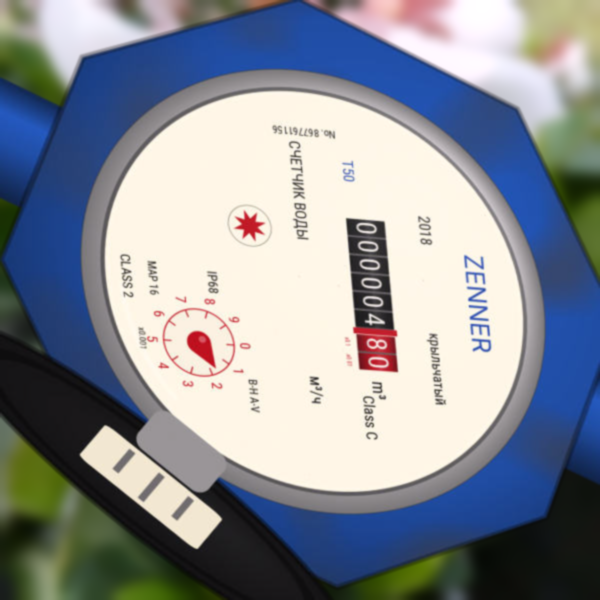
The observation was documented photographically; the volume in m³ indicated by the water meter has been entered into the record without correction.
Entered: 4.801 m³
